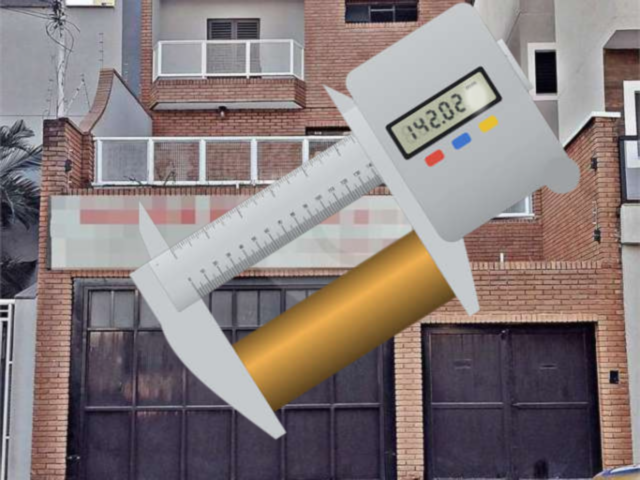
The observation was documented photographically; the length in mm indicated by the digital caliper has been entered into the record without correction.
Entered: 142.02 mm
